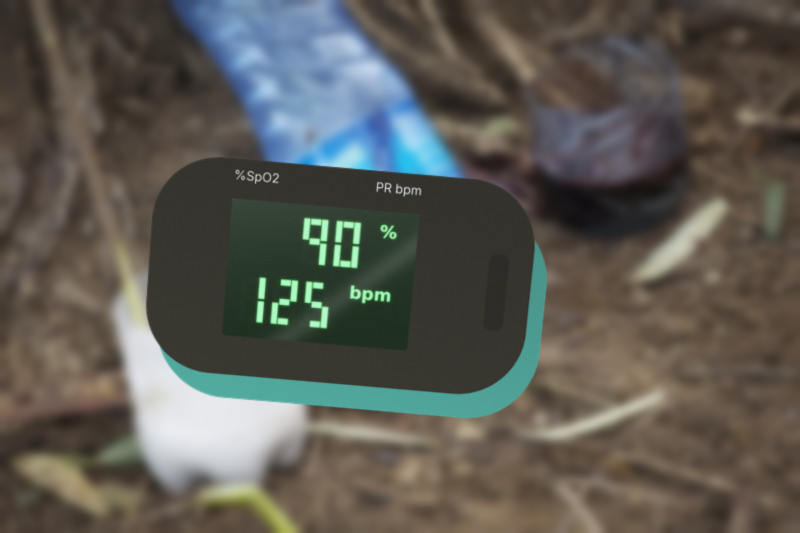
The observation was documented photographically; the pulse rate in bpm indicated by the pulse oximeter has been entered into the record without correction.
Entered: 125 bpm
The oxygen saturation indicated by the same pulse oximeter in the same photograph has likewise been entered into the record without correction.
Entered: 90 %
